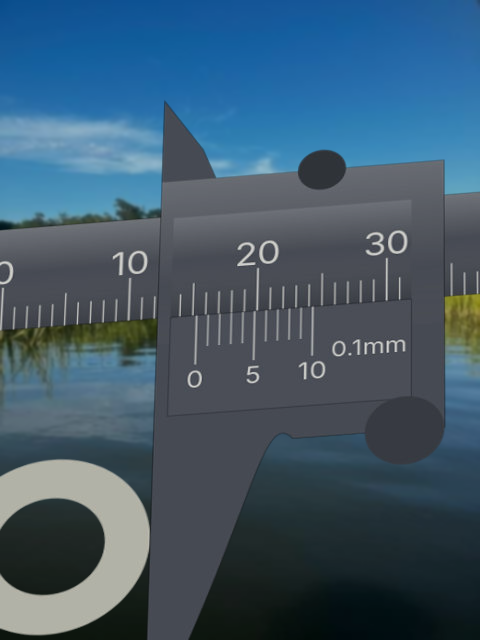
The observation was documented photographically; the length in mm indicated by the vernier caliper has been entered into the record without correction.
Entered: 15.3 mm
